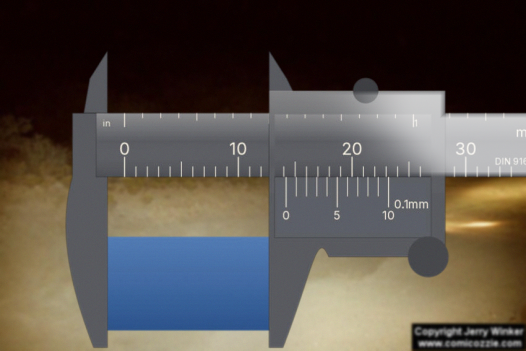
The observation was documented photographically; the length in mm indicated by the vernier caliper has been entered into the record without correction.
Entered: 14.2 mm
